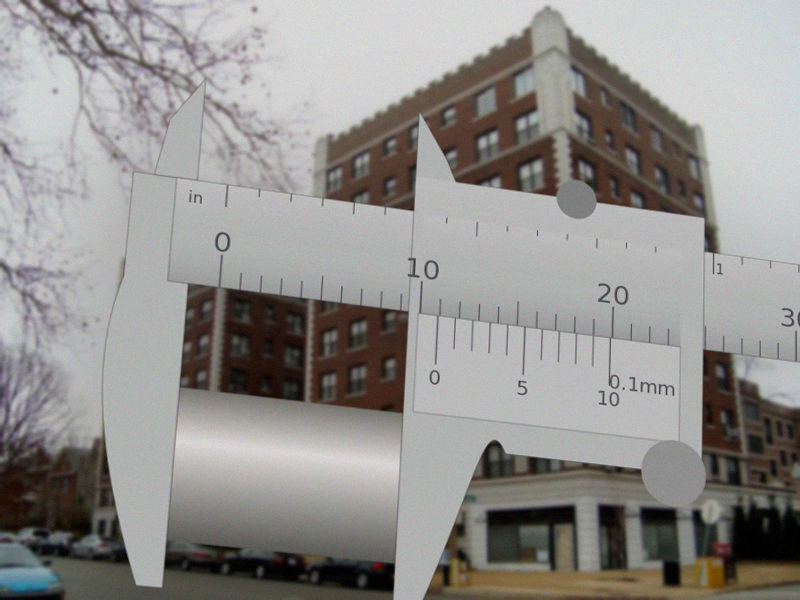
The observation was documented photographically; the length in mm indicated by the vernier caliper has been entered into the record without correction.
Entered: 10.9 mm
